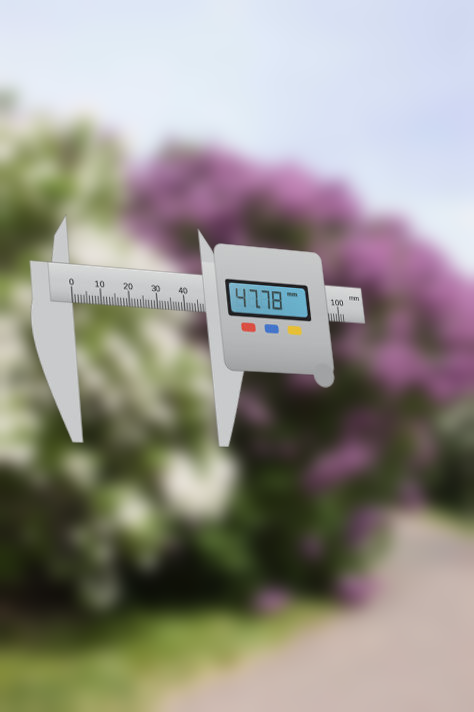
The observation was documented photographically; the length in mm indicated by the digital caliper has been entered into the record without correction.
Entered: 47.78 mm
